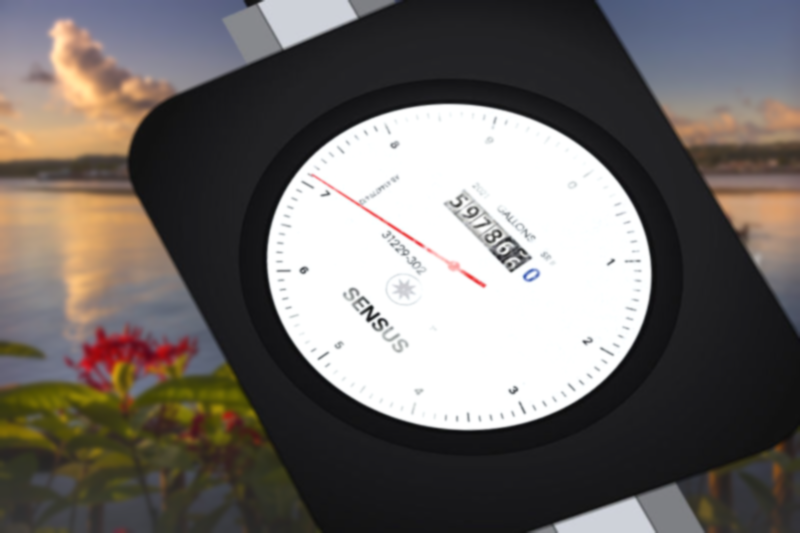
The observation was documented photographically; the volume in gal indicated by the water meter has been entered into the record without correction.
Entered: 5978657.1 gal
